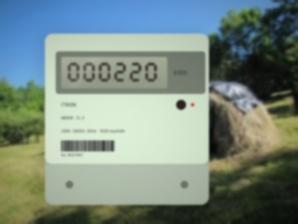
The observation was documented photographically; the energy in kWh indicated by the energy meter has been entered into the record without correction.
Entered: 220 kWh
